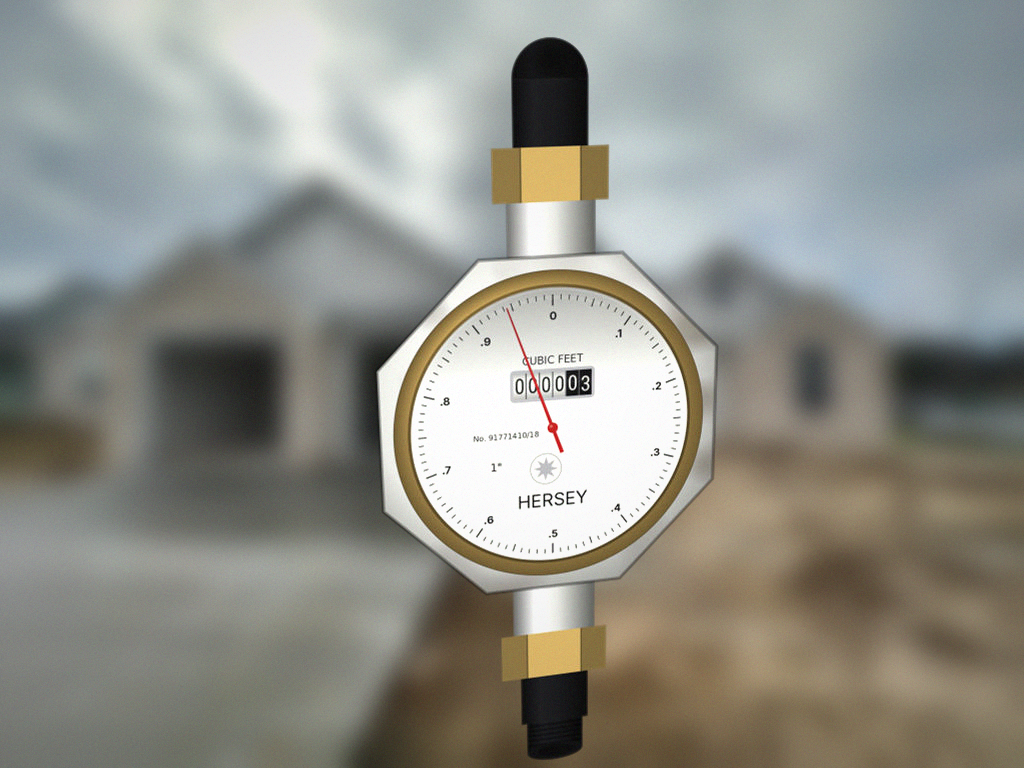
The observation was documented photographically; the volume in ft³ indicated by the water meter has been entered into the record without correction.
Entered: 2.94 ft³
